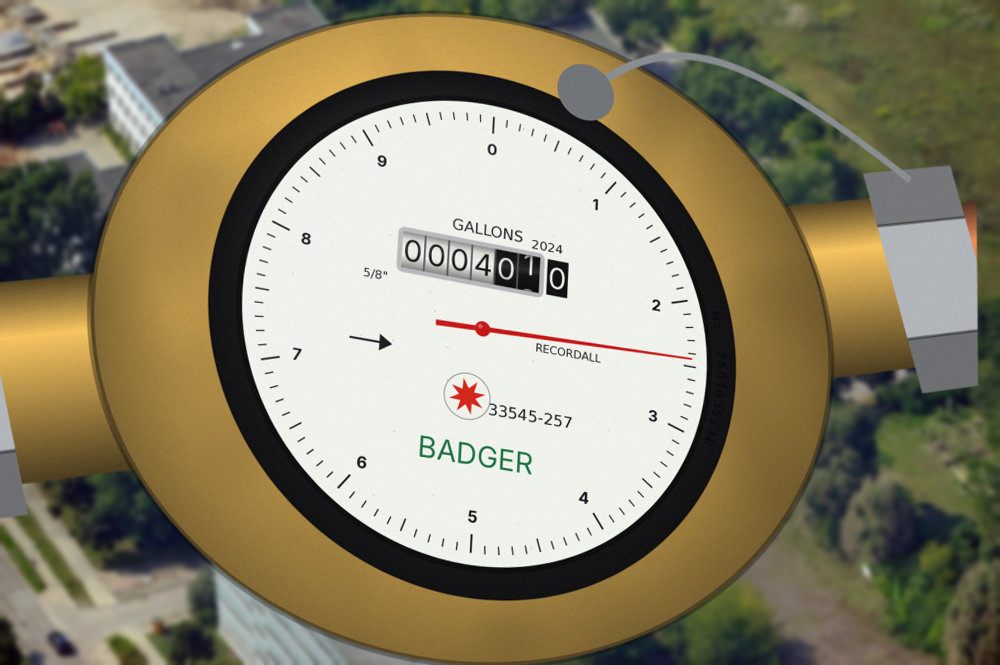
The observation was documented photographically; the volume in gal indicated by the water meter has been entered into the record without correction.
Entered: 4012.4 gal
